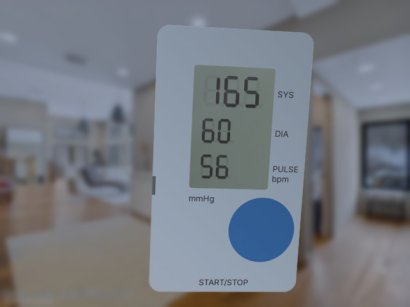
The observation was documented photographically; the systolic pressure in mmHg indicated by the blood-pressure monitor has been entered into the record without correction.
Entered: 165 mmHg
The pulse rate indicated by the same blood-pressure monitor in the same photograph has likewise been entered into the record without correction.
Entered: 56 bpm
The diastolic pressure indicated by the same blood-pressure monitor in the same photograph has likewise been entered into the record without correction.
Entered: 60 mmHg
